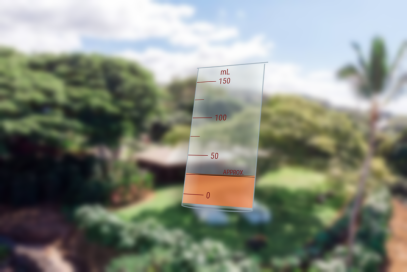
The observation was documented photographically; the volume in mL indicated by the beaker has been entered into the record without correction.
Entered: 25 mL
